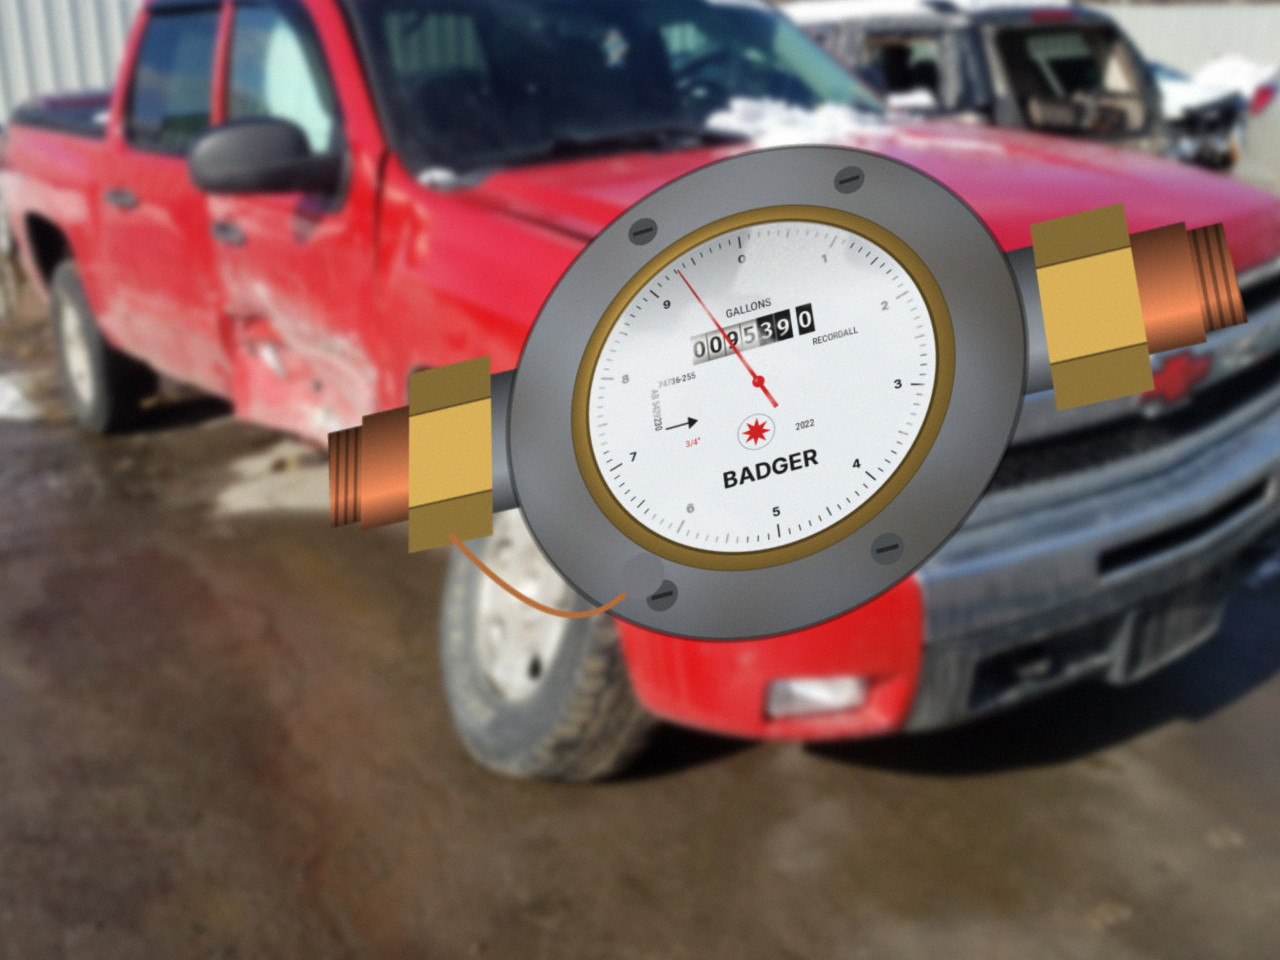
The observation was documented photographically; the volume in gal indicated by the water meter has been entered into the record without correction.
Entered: 95389.3 gal
